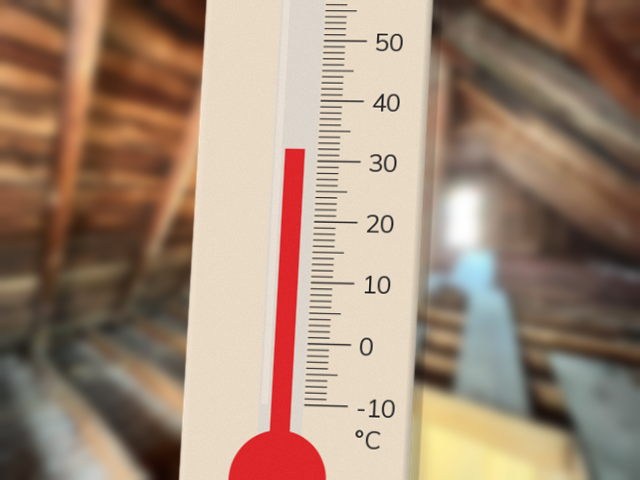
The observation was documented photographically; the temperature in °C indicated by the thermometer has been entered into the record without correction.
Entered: 32 °C
